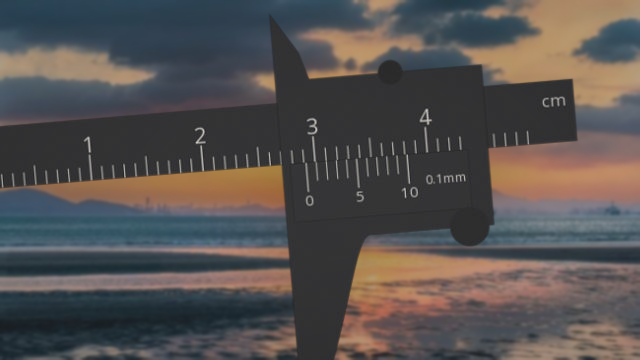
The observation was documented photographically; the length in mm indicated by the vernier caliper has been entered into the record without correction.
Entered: 29.2 mm
